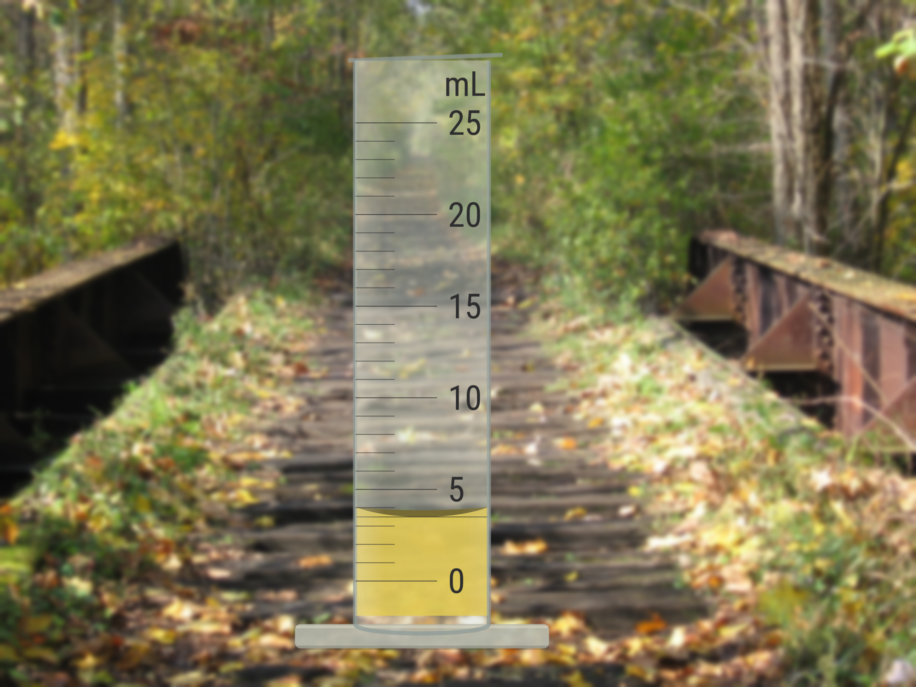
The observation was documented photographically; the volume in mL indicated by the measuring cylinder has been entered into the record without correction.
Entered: 3.5 mL
